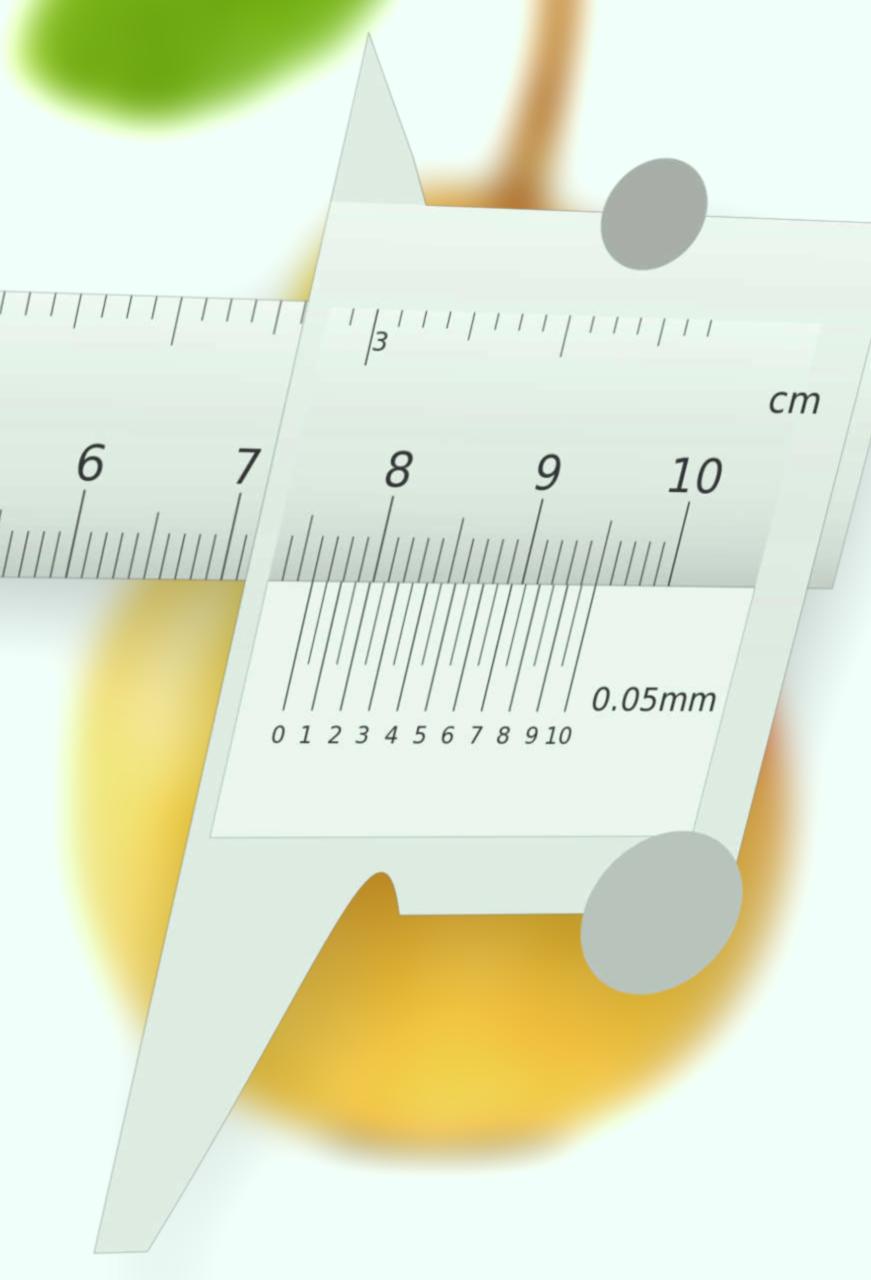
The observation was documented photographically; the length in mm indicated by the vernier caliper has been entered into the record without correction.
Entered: 76.0 mm
